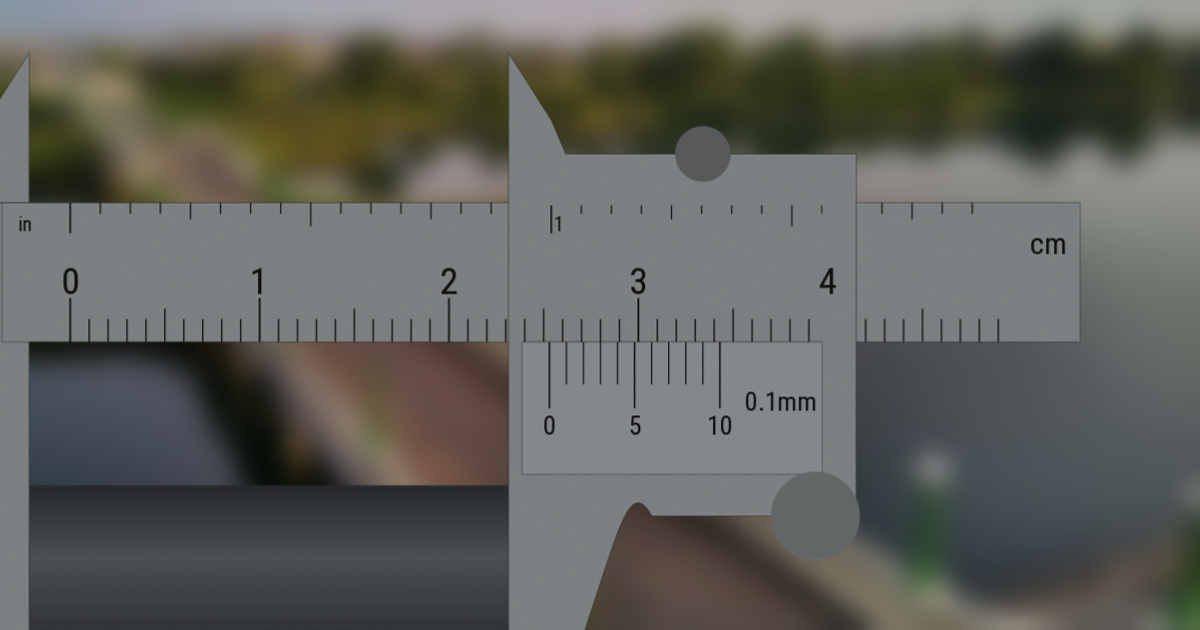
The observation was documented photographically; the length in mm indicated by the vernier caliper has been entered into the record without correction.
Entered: 25.3 mm
